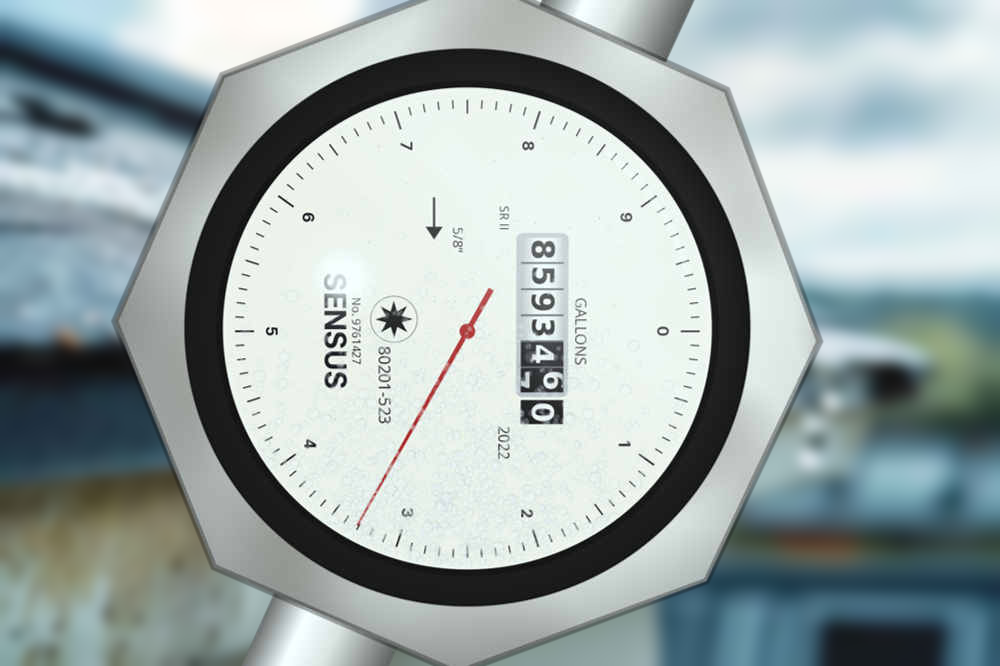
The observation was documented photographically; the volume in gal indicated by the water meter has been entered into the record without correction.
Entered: 8593463.3 gal
